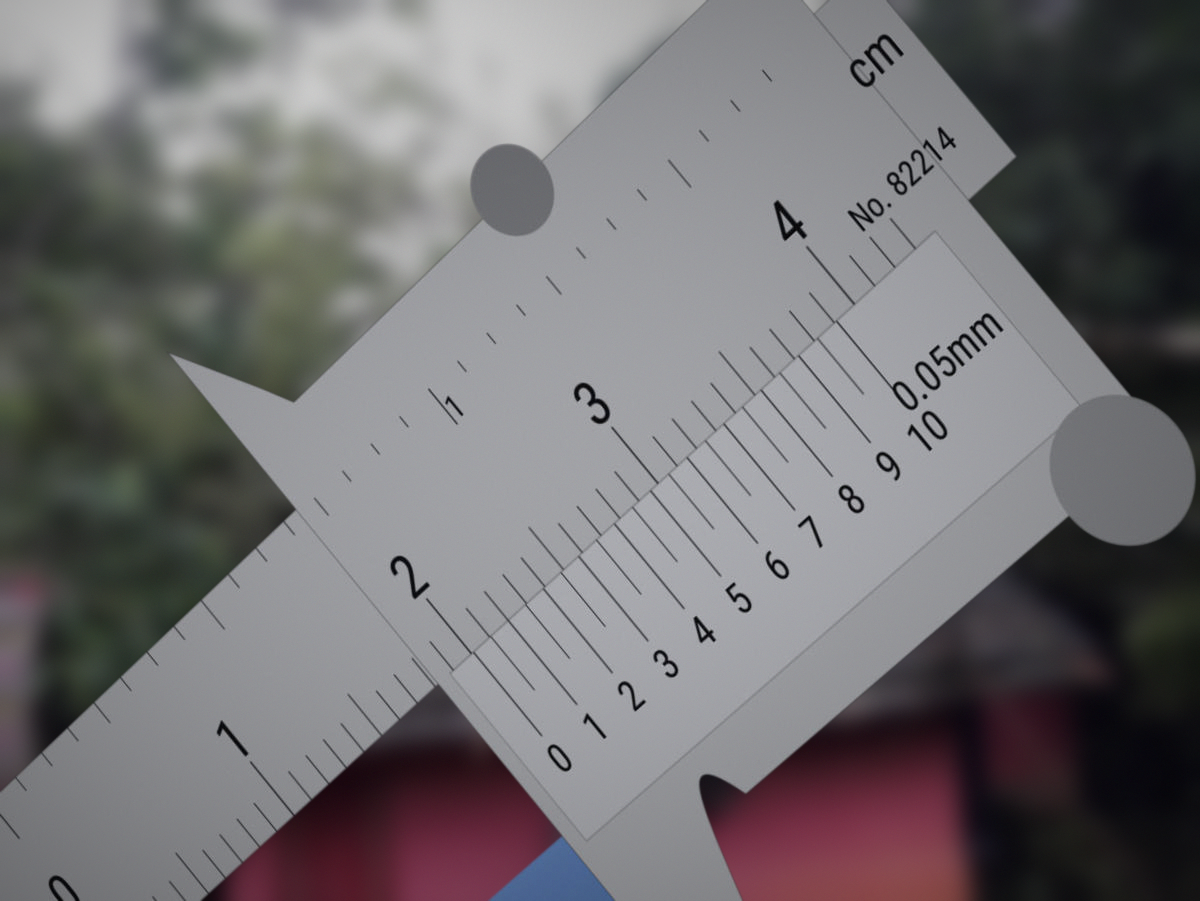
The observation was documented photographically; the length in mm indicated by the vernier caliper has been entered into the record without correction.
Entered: 20.1 mm
